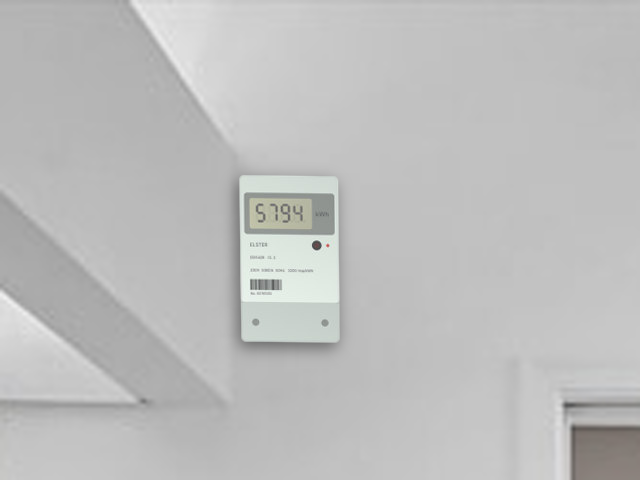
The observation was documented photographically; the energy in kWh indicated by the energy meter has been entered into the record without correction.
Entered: 5794 kWh
